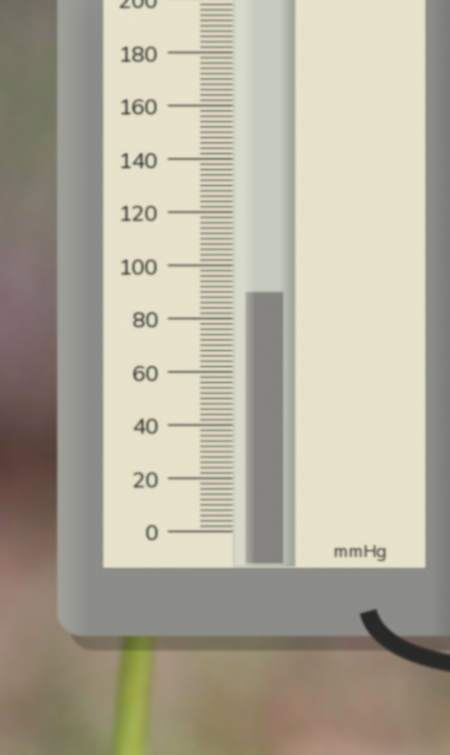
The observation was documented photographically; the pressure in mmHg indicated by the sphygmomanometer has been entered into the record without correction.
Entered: 90 mmHg
